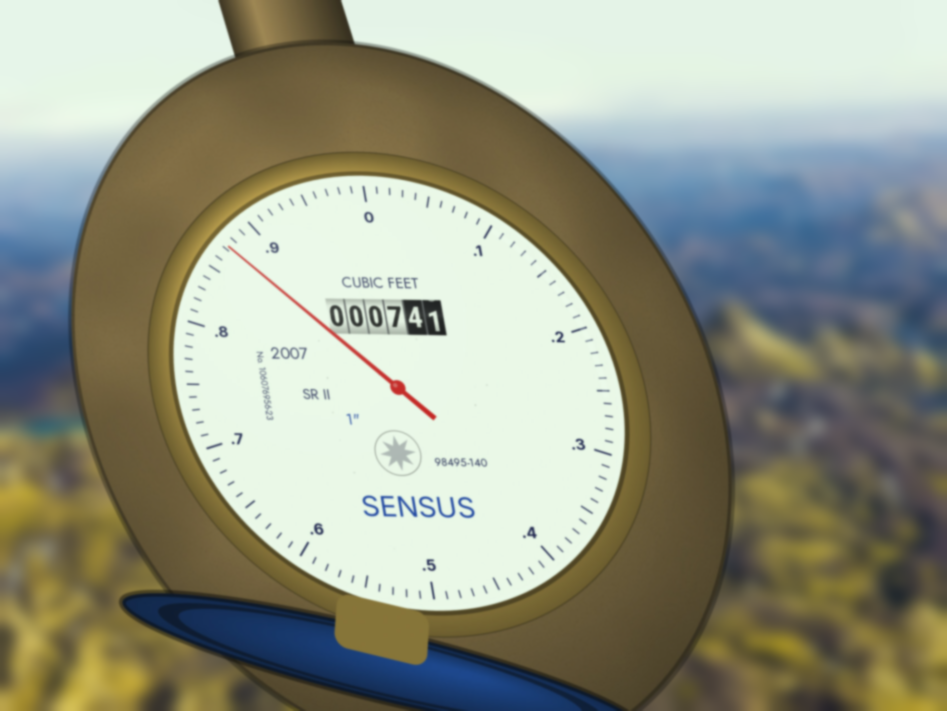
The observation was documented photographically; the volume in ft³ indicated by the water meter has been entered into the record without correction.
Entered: 740.87 ft³
